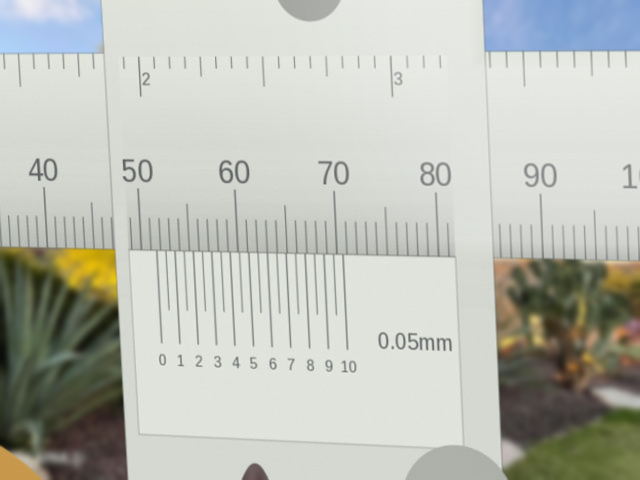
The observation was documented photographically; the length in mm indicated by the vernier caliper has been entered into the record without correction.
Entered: 51.6 mm
